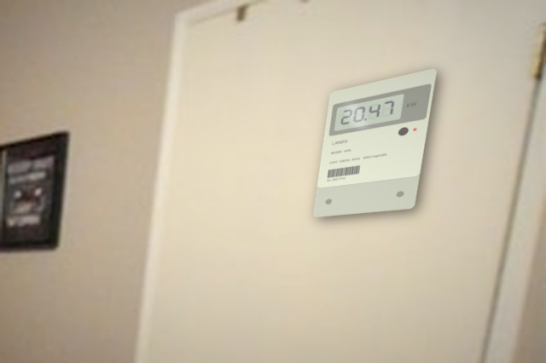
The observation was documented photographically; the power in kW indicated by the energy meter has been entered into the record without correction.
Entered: 20.47 kW
